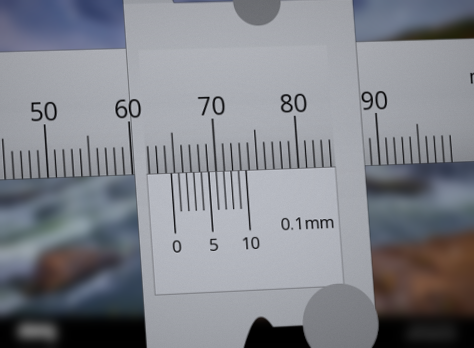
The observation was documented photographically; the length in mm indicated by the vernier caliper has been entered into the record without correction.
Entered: 64.6 mm
